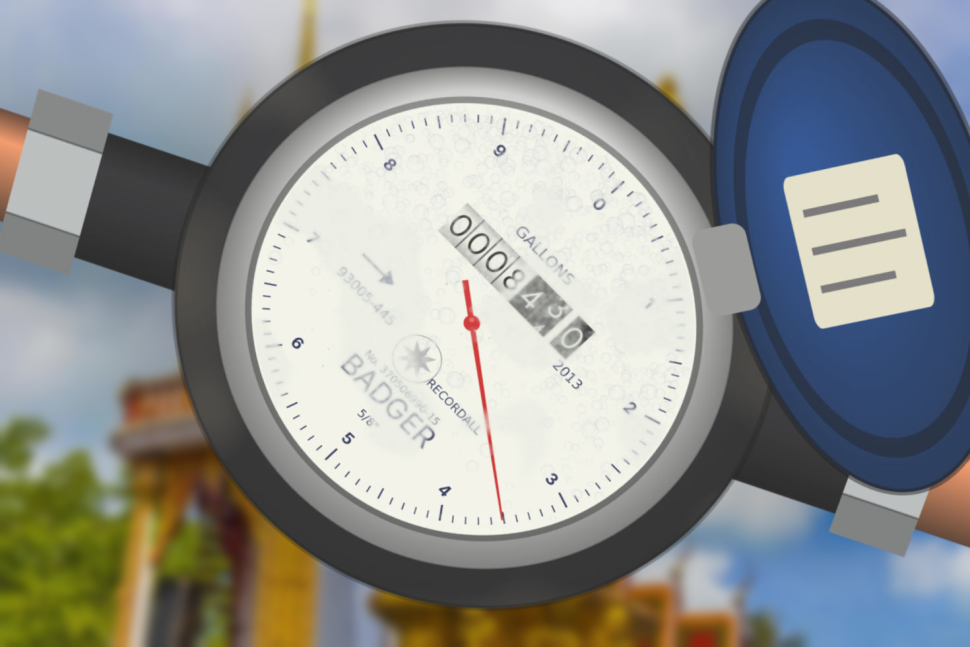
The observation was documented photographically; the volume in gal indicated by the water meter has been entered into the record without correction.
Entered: 8433.5 gal
